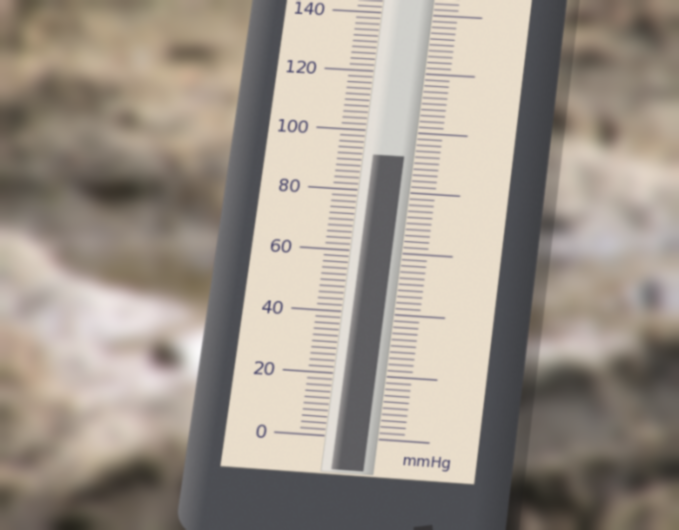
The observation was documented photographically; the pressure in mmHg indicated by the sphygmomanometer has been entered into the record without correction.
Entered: 92 mmHg
